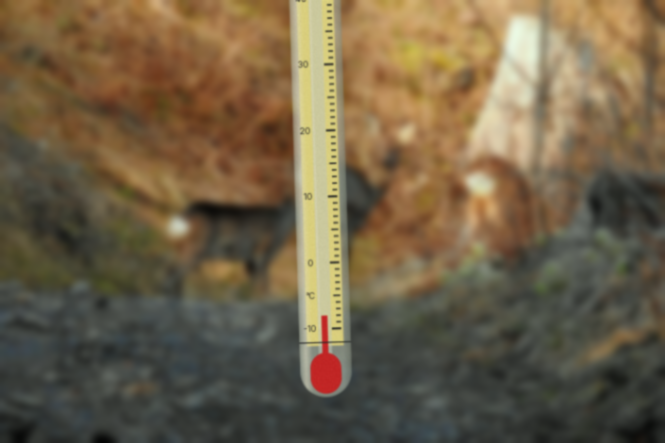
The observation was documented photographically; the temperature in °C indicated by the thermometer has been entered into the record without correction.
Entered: -8 °C
